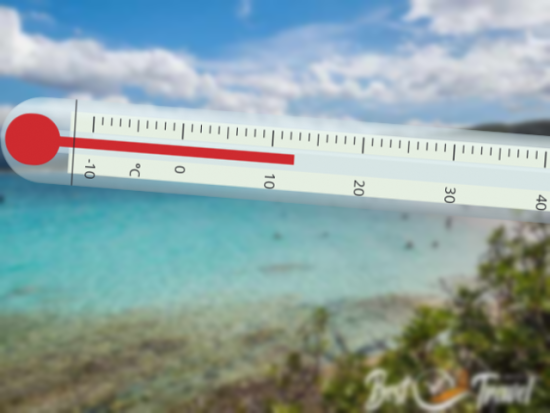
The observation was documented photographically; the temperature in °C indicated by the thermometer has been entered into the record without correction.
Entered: 12.5 °C
